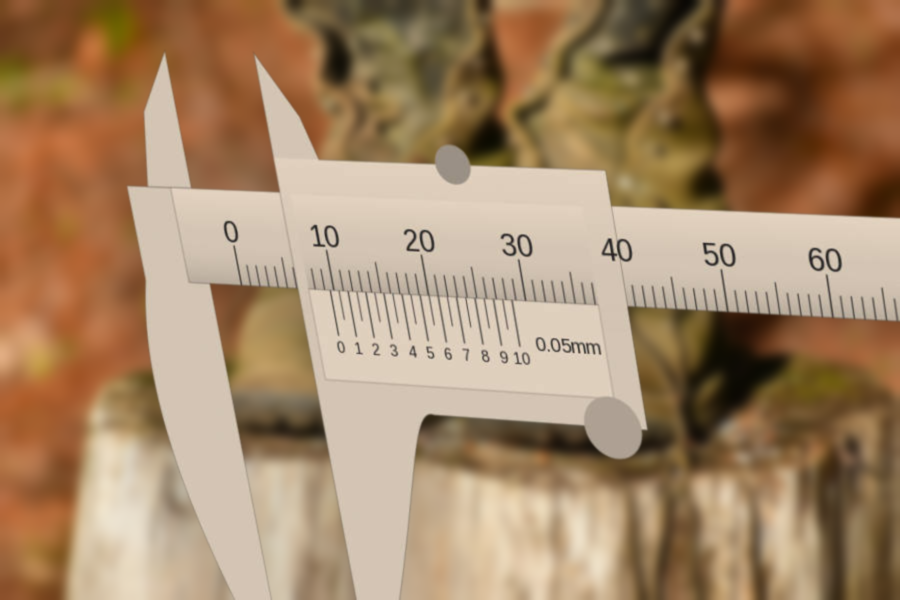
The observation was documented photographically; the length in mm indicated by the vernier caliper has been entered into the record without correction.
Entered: 9.6 mm
